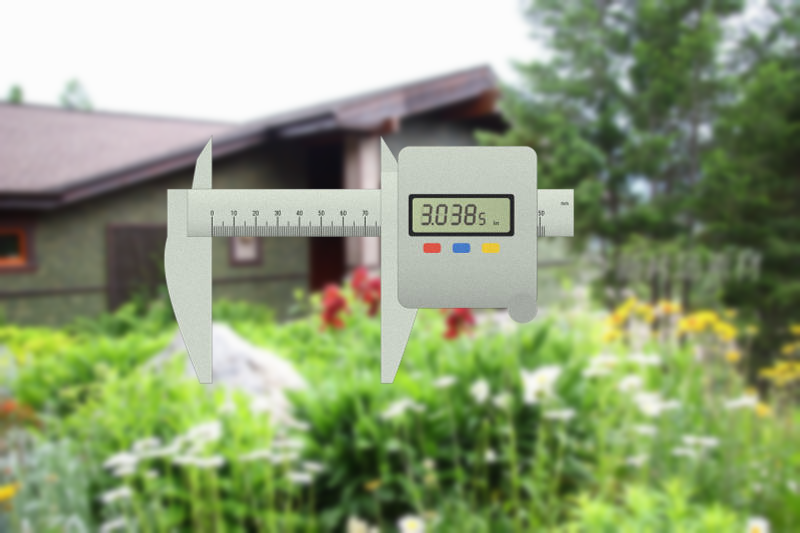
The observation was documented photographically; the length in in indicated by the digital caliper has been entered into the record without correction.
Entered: 3.0385 in
